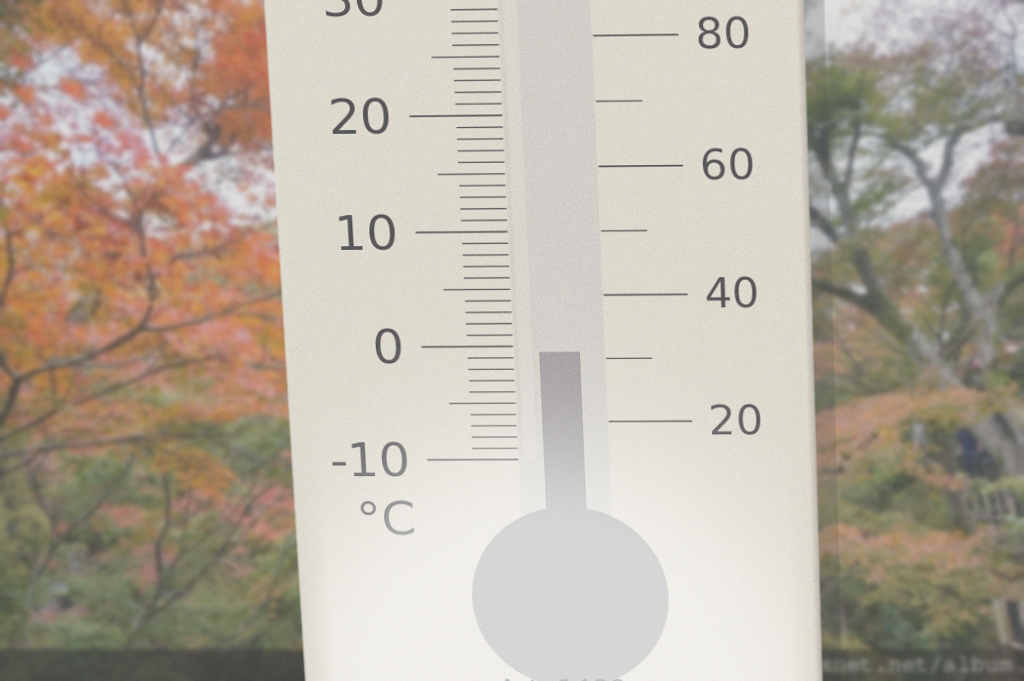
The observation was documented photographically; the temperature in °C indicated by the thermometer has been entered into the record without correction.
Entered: -0.5 °C
